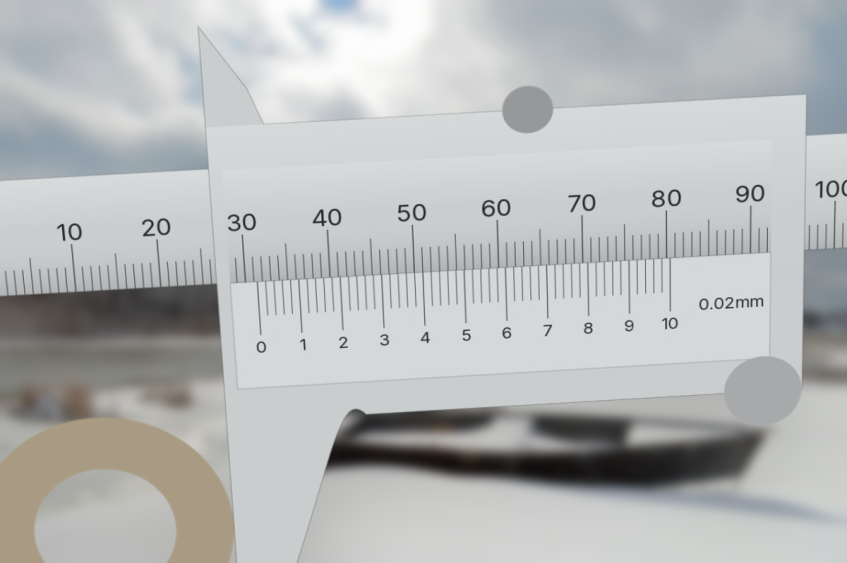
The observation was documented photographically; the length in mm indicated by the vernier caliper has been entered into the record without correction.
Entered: 31.4 mm
